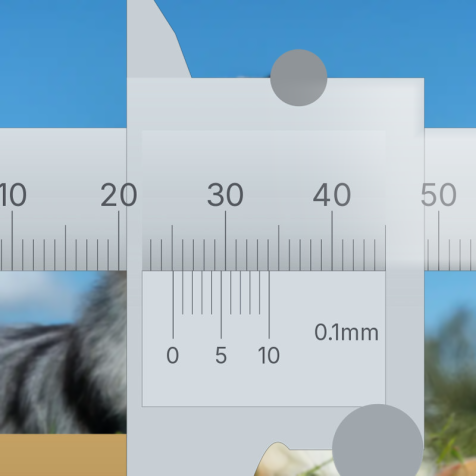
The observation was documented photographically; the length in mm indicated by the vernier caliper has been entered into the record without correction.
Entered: 25.1 mm
